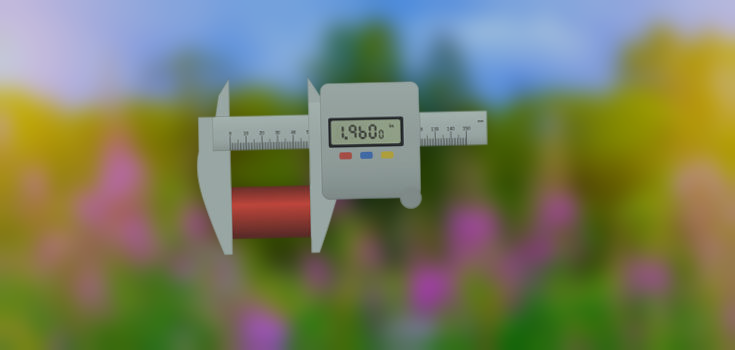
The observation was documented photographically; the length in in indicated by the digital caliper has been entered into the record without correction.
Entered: 1.9600 in
